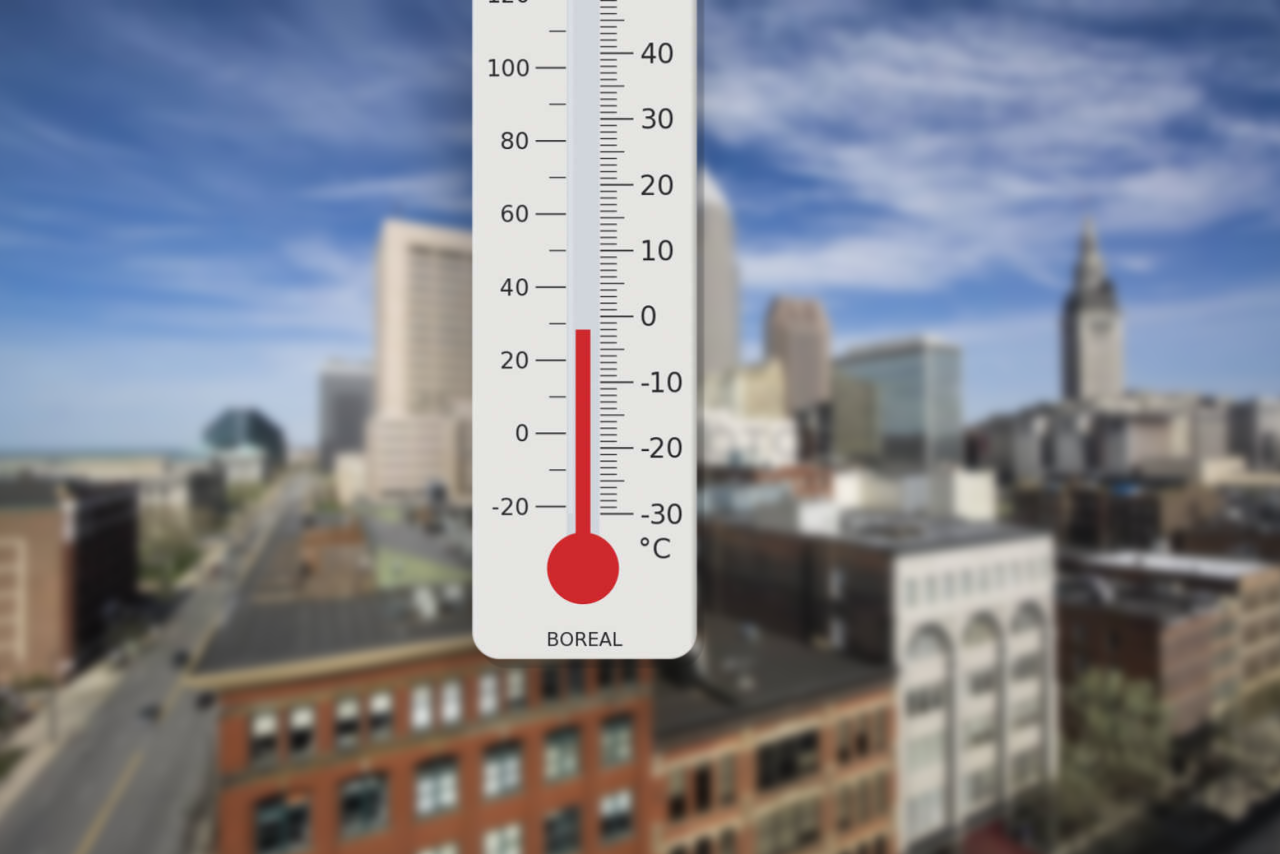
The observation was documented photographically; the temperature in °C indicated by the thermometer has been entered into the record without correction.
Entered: -2 °C
